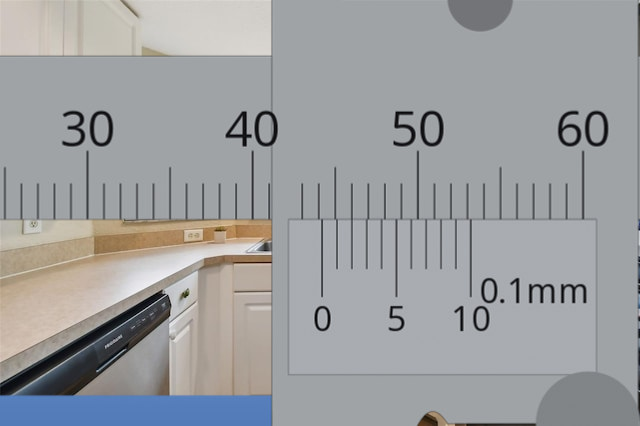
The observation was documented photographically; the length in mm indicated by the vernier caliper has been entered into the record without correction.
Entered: 44.2 mm
